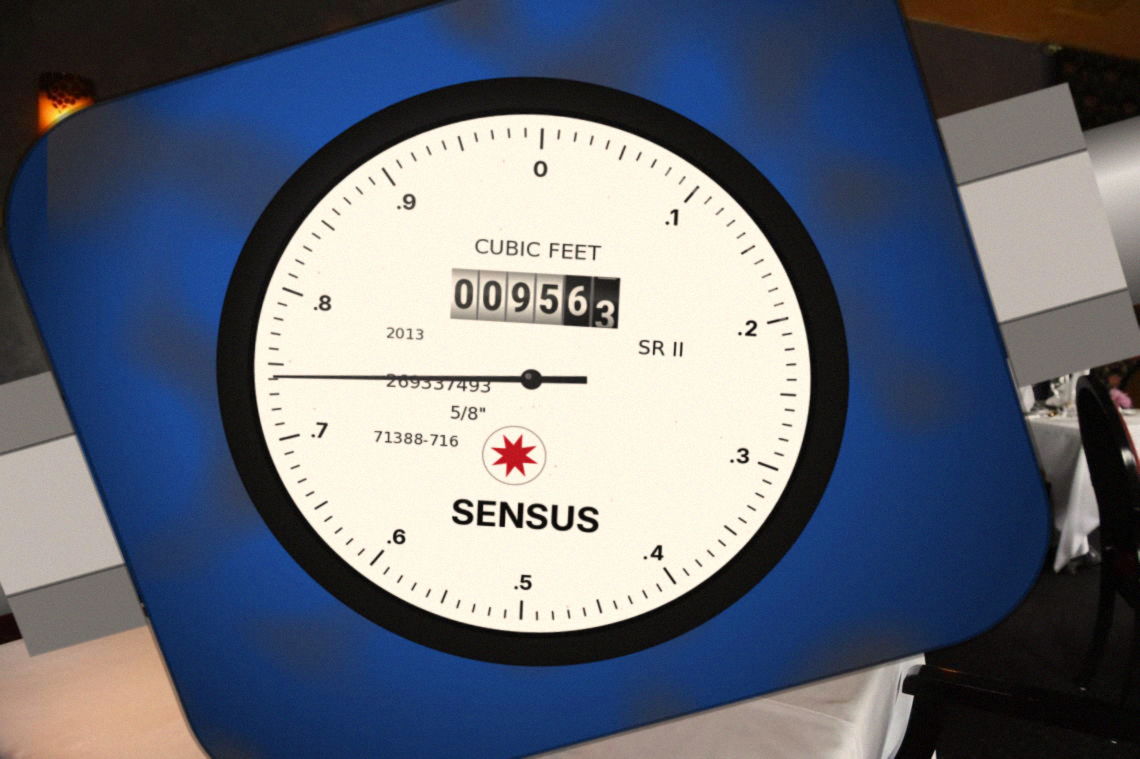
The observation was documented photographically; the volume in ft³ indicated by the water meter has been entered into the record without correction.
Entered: 9562.74 ft³
